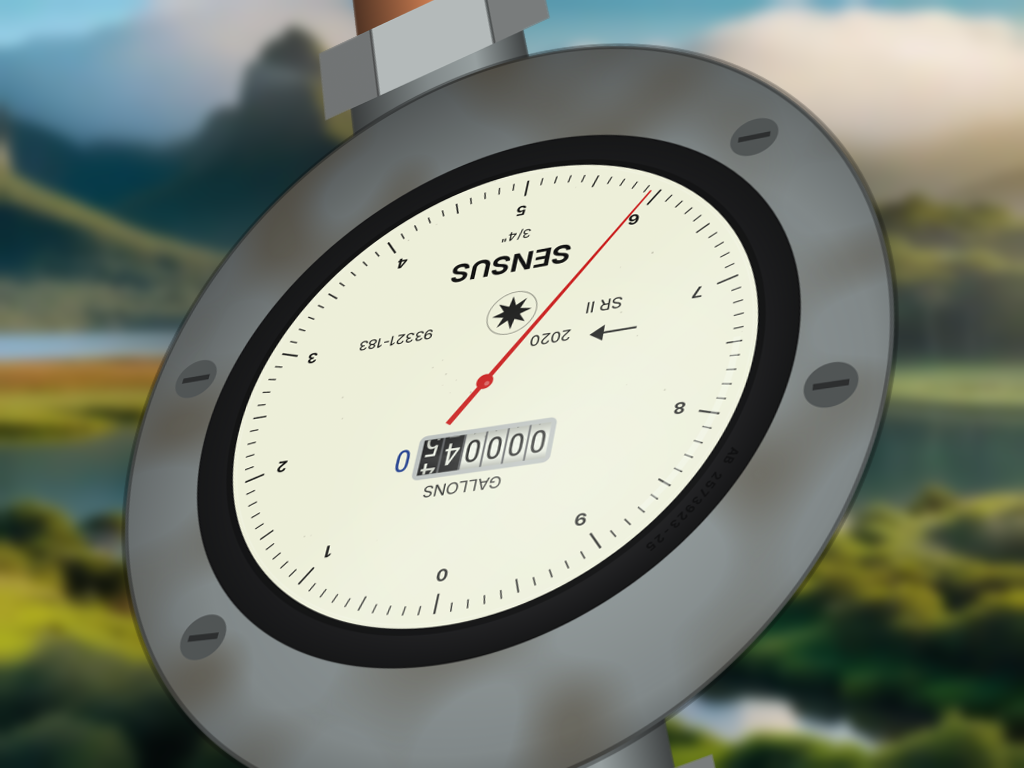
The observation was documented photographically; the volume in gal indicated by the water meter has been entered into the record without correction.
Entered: 445.9 gal
